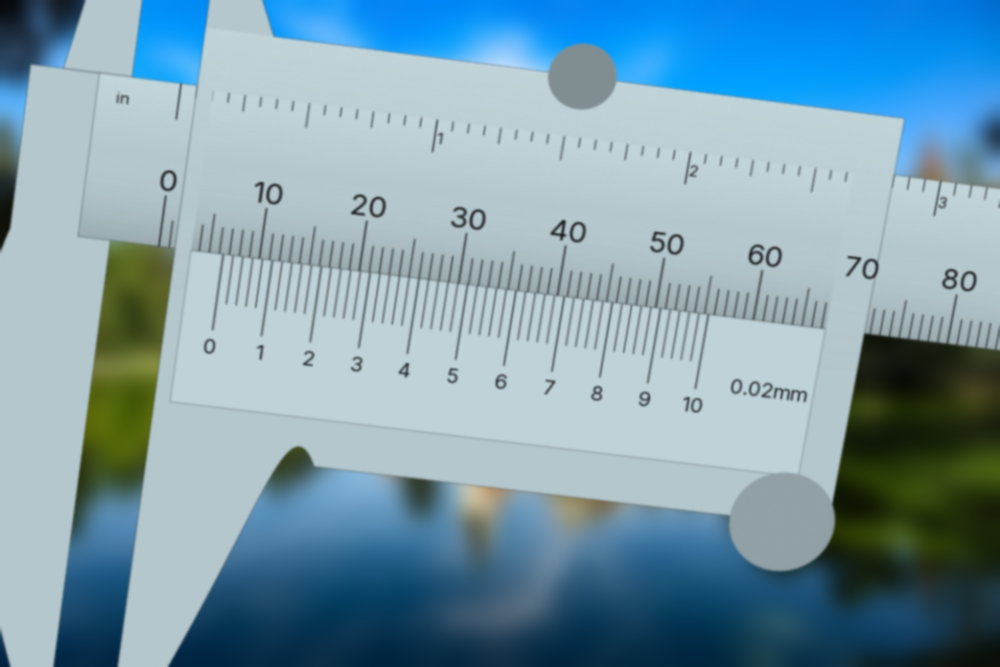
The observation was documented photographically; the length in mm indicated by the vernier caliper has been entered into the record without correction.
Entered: 6.4 mm
